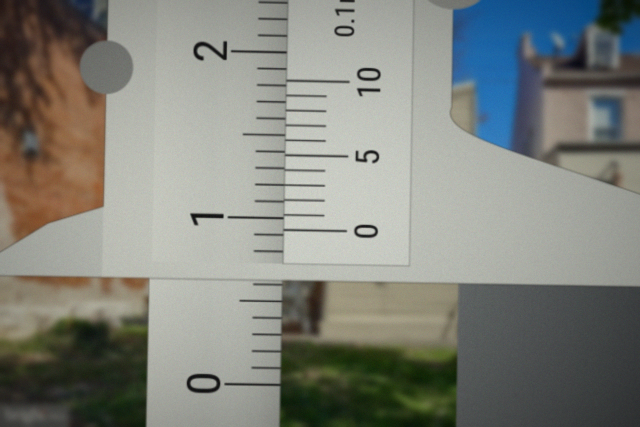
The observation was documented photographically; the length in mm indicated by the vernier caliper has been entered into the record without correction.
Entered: 9.3 mm
